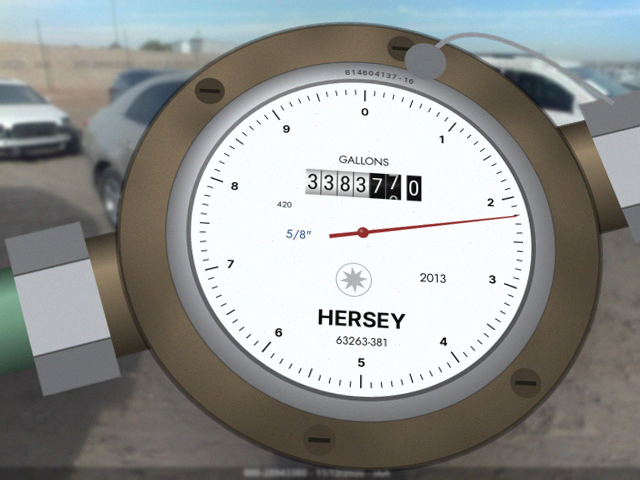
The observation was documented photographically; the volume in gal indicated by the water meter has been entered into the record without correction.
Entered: 3383772.2 gal
